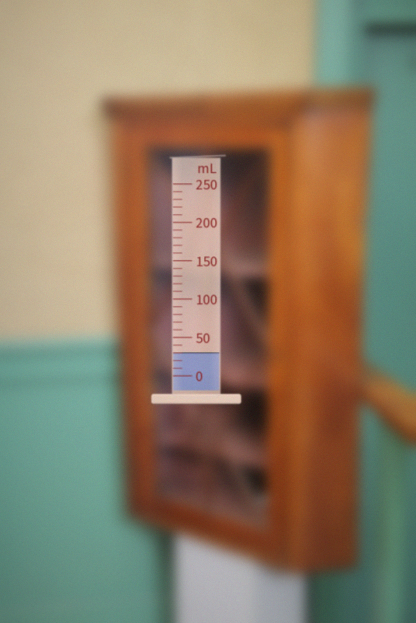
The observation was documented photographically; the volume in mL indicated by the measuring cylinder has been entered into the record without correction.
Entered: 30 mL
